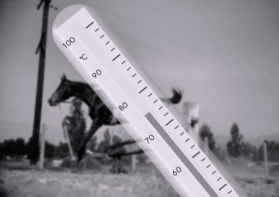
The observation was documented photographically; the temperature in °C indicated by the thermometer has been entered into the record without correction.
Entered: 75 °C
